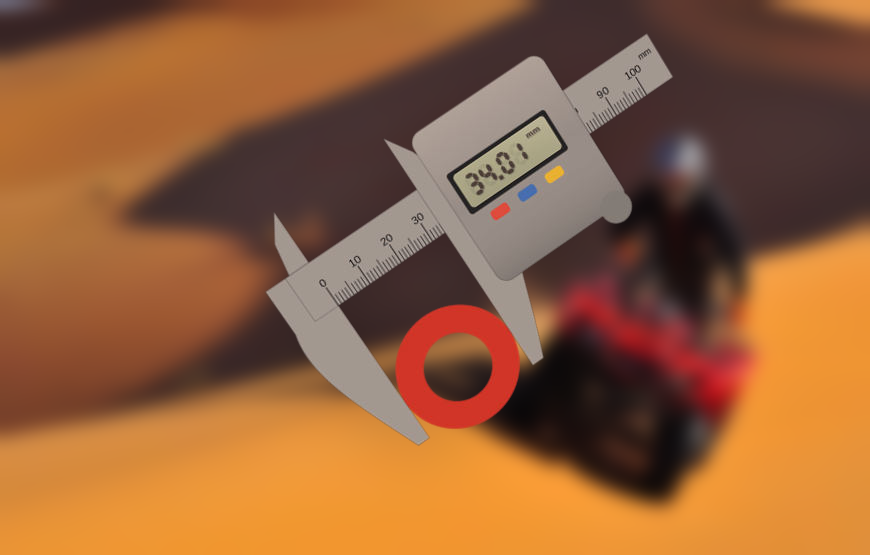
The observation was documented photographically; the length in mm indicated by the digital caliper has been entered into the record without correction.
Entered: 34.01 mm
